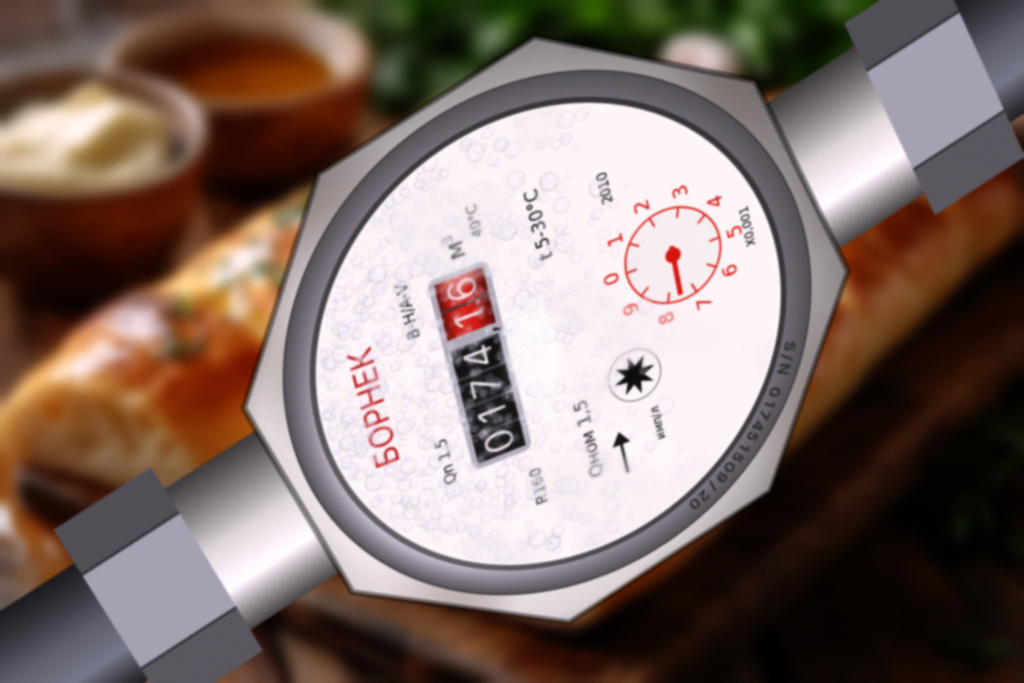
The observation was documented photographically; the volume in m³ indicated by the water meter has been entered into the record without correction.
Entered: 174.167 m³
